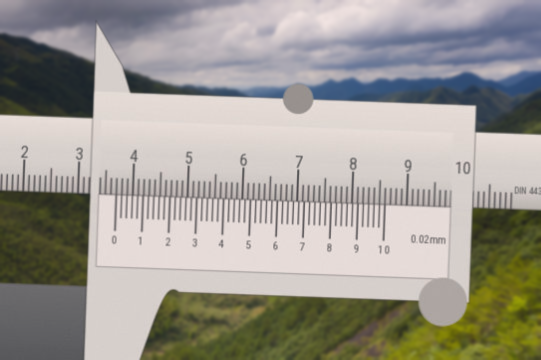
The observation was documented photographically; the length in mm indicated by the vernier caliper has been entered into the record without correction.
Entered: 37.0 mm
